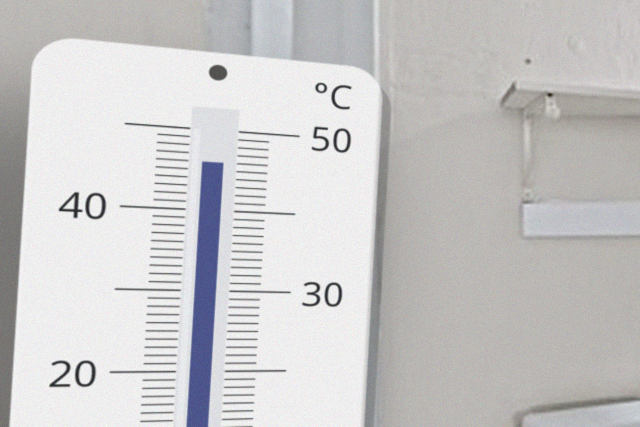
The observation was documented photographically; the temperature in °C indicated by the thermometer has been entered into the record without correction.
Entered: 46 °C
